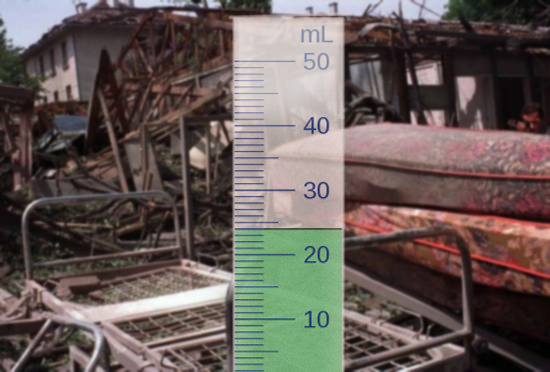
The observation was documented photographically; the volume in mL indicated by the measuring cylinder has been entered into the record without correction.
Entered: 24 mL
